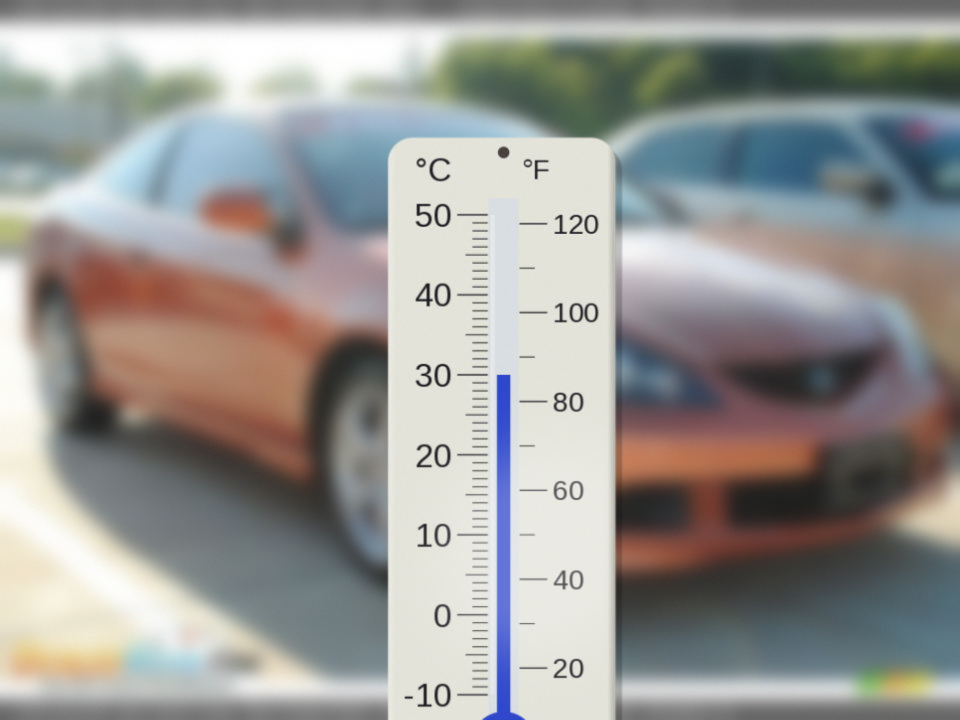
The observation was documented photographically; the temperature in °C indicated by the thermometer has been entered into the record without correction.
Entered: 30 °C
